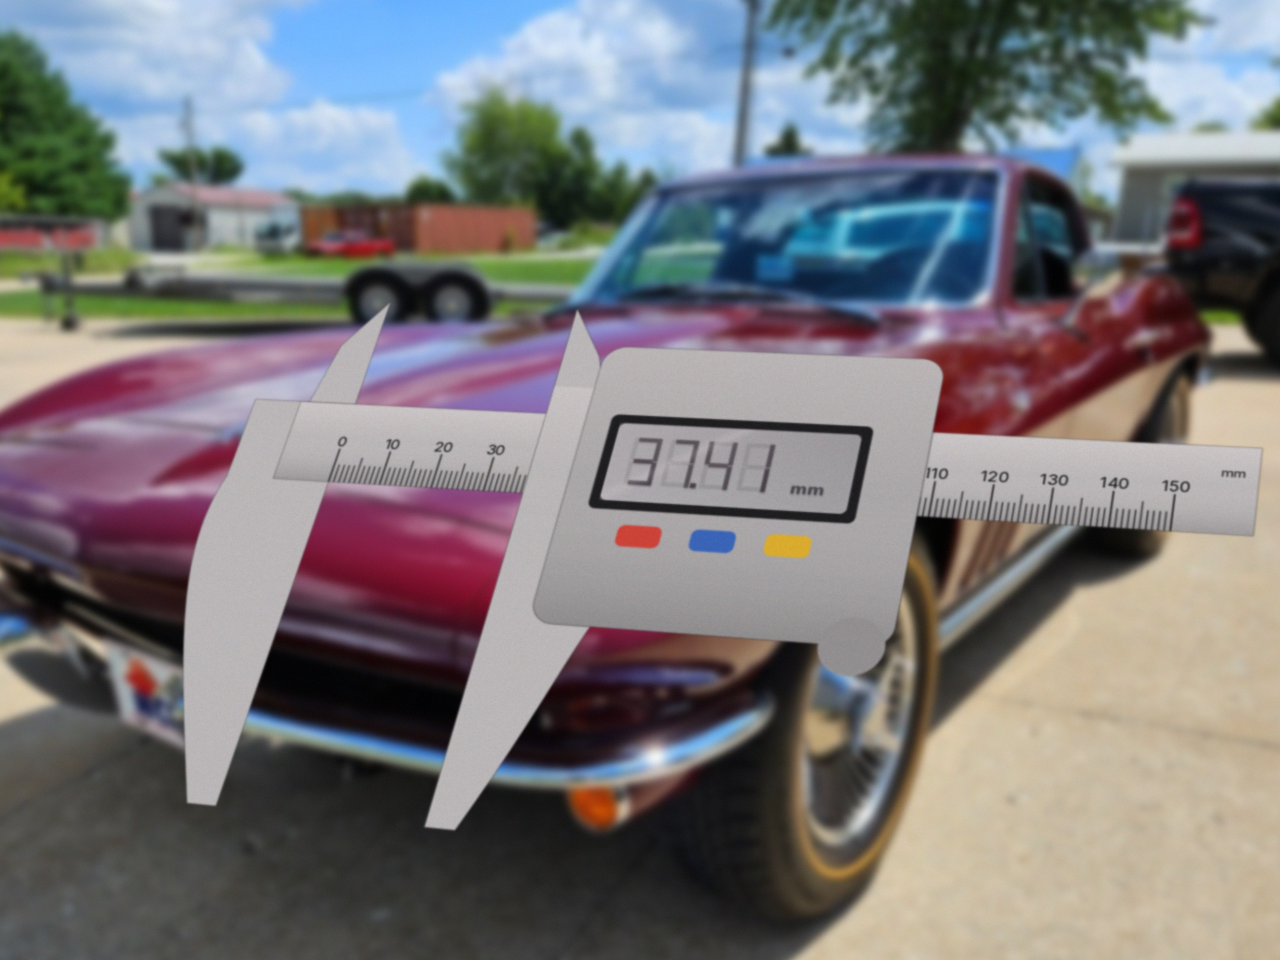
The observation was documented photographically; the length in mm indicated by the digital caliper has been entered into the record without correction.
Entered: 37.41 mm
